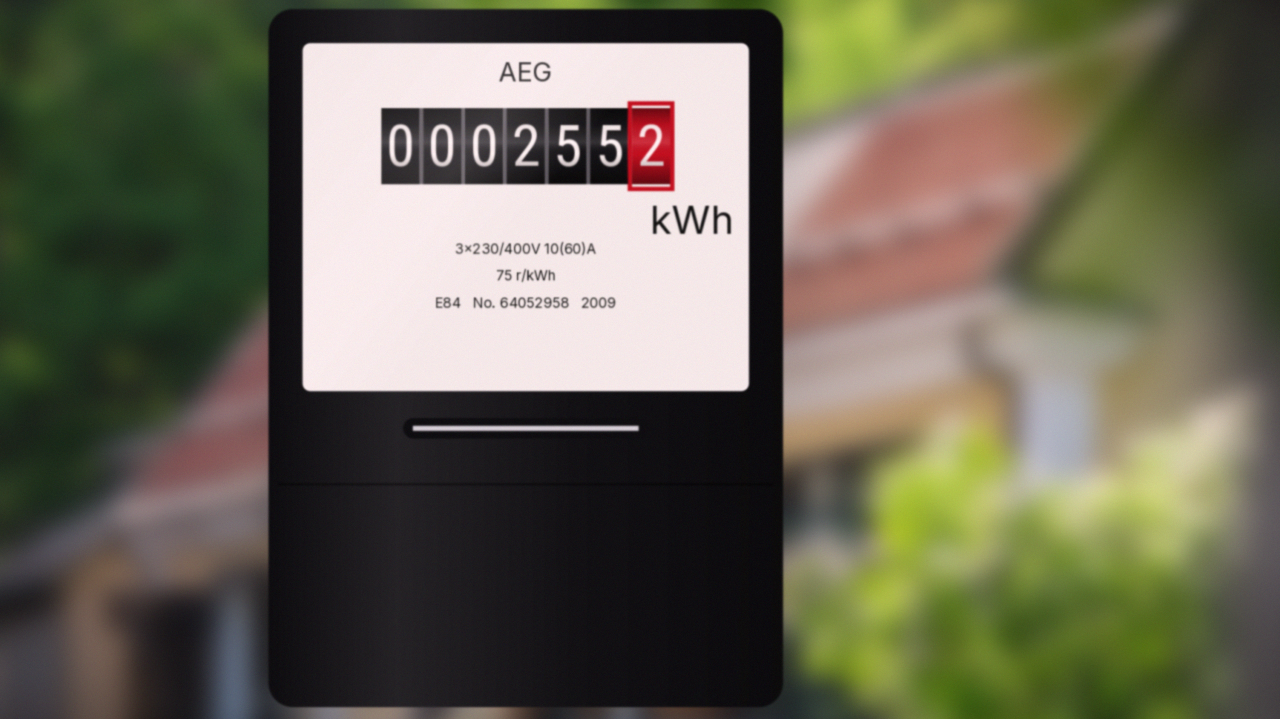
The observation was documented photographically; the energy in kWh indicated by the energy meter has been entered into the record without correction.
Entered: 255.2 kWh
